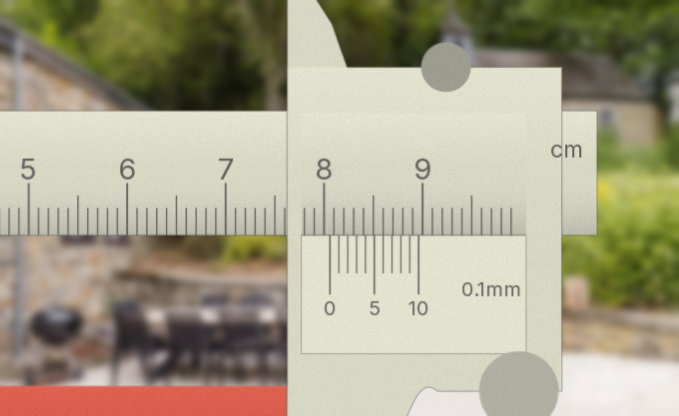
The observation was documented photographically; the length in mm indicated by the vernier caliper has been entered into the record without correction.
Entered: 80.6 mm
